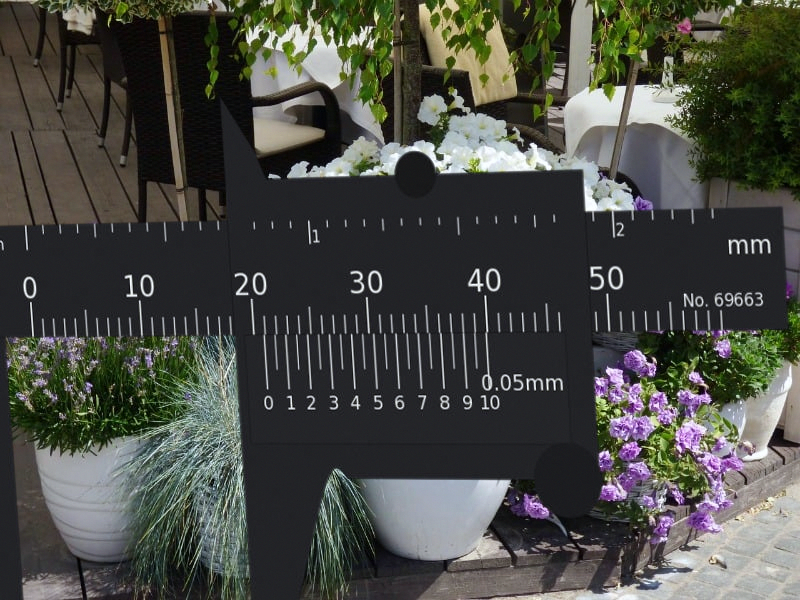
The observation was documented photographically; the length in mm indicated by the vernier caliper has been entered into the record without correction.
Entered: 20.9 mm
